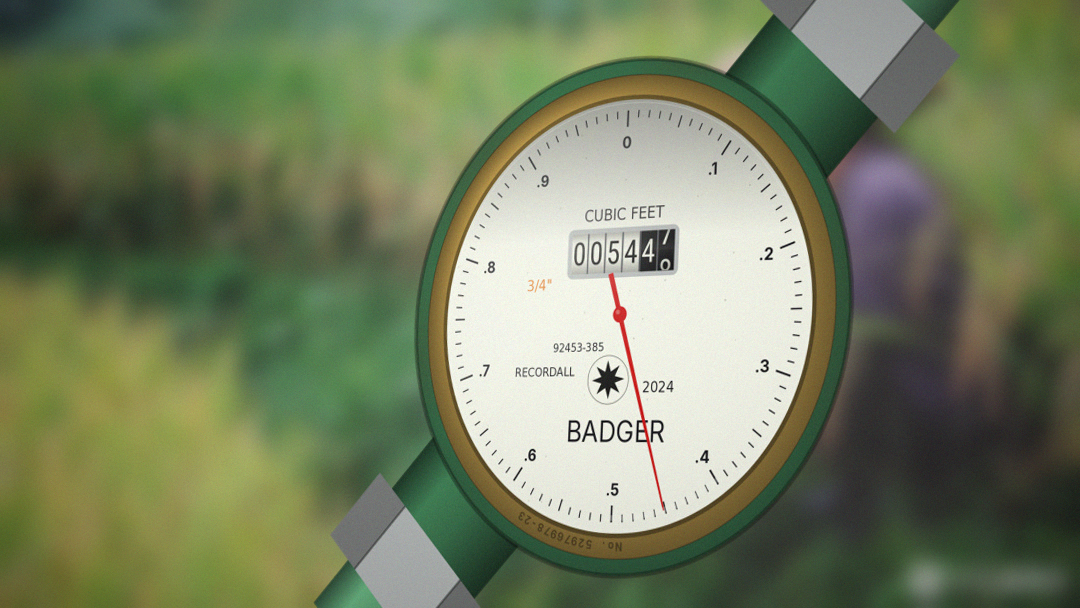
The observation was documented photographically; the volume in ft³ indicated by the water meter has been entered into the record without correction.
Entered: 5447.45 ft³
